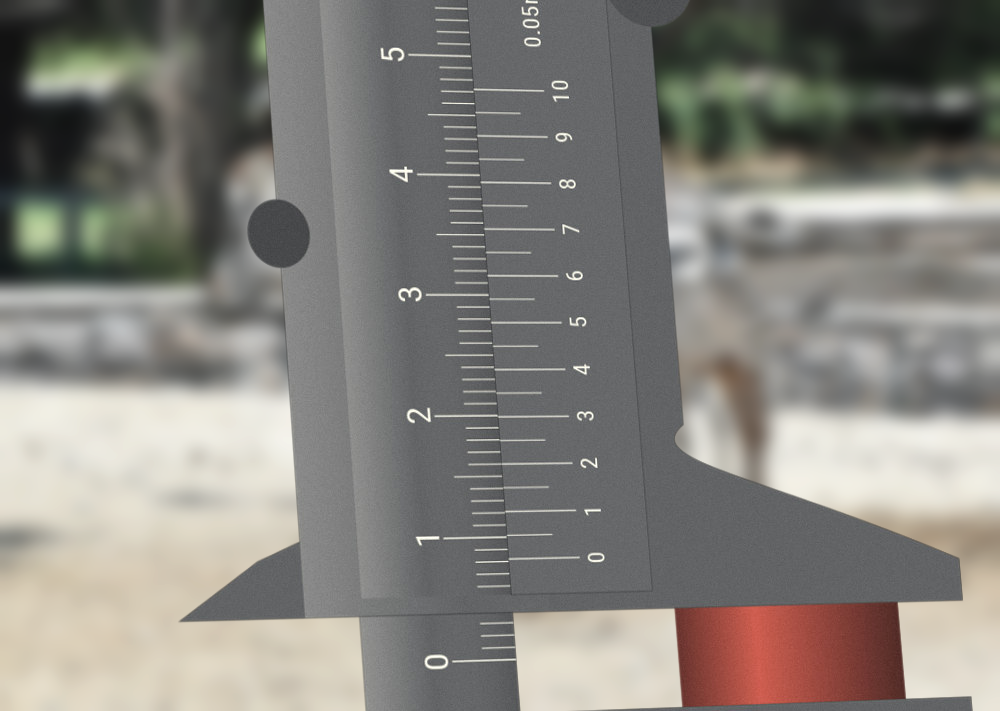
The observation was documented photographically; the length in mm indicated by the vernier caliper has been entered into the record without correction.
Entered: 8.2 mm
